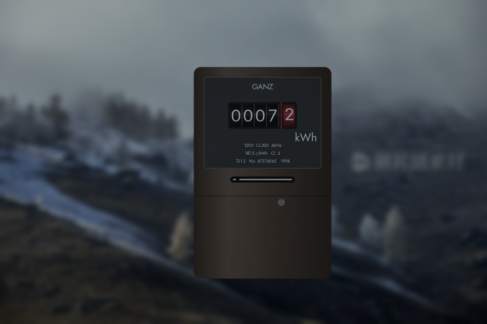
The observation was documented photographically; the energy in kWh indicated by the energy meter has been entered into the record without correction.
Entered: 7.2 kWh
